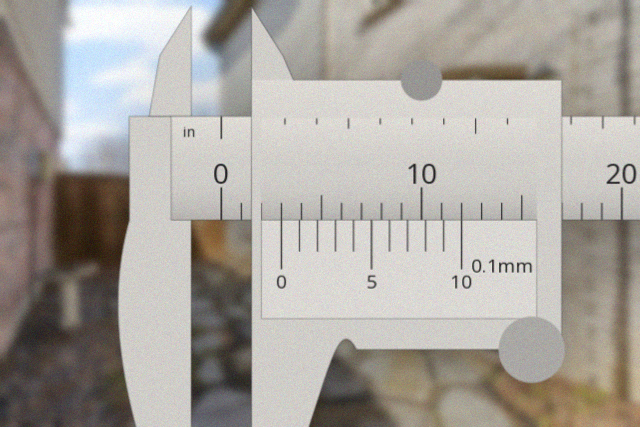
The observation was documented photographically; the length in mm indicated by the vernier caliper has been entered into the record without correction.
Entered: 3.0 mm
